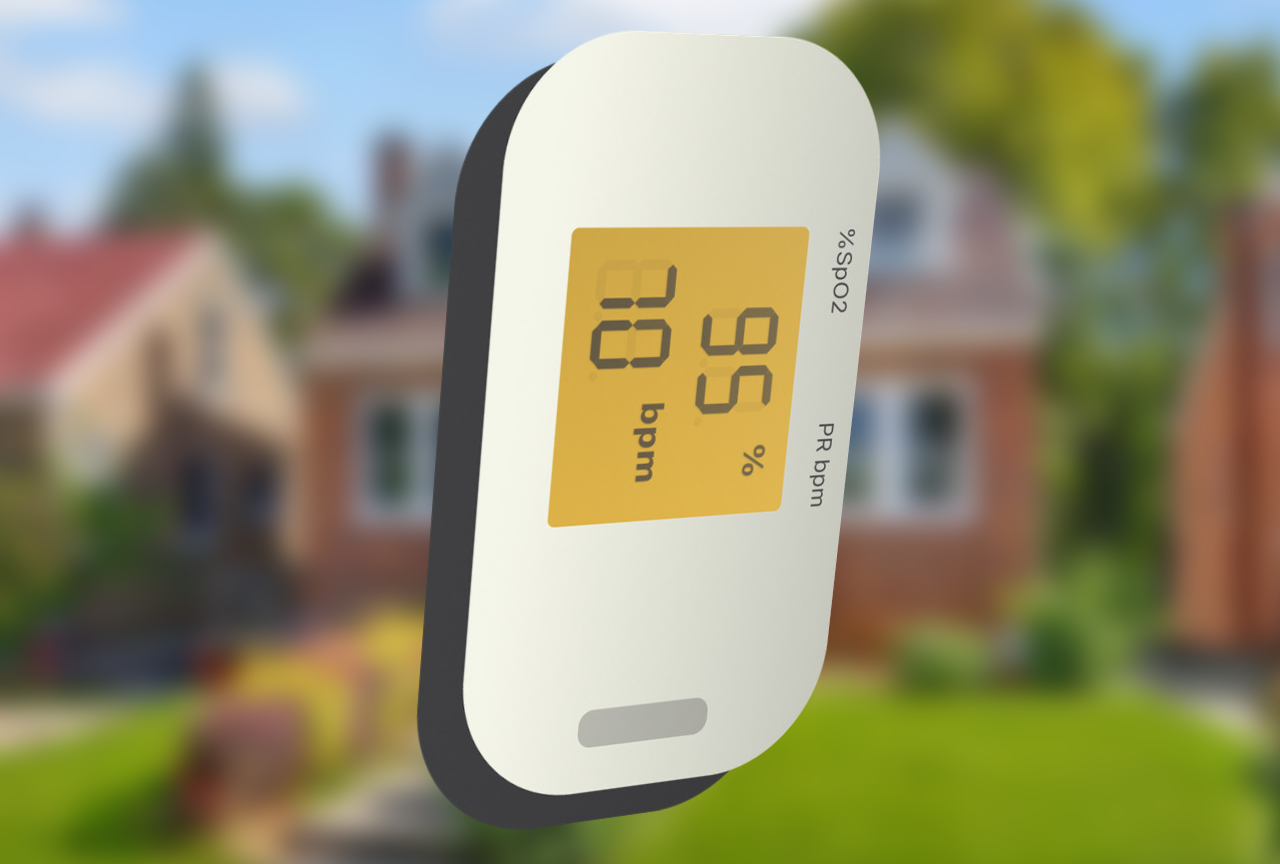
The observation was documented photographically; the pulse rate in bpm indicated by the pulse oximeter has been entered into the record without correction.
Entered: 70 bpm
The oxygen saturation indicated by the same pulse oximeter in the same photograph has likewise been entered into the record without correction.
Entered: 95 %
